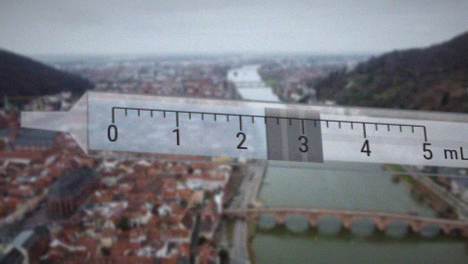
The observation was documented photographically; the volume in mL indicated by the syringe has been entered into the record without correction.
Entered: 2.4 mL
